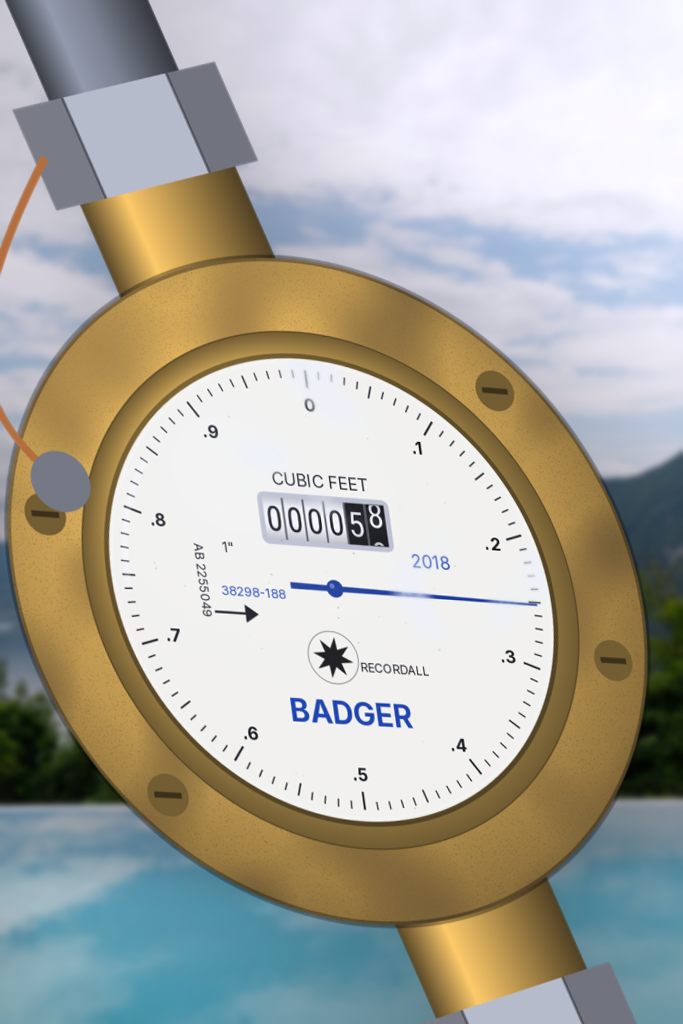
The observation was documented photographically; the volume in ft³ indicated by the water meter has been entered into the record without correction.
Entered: 58.25 ft³
